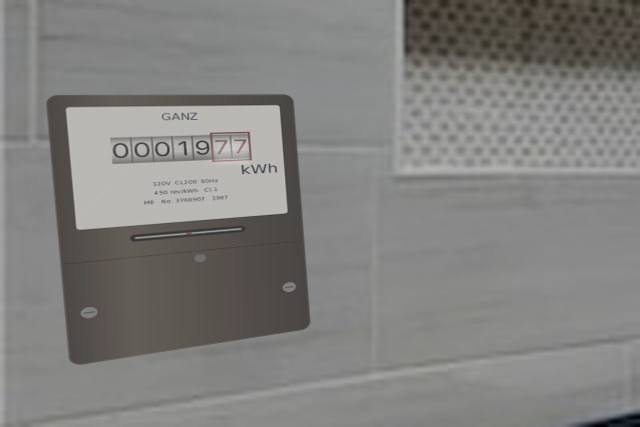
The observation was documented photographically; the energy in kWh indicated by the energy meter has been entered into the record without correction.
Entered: 19.77 kWh
